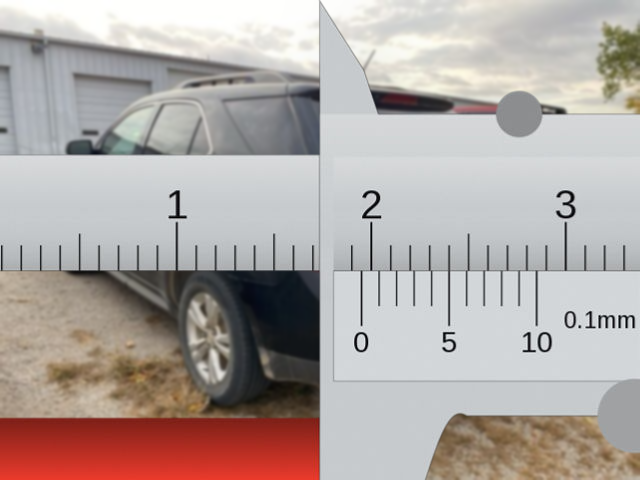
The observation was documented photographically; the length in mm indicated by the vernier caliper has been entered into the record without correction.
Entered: 19.5 mm
